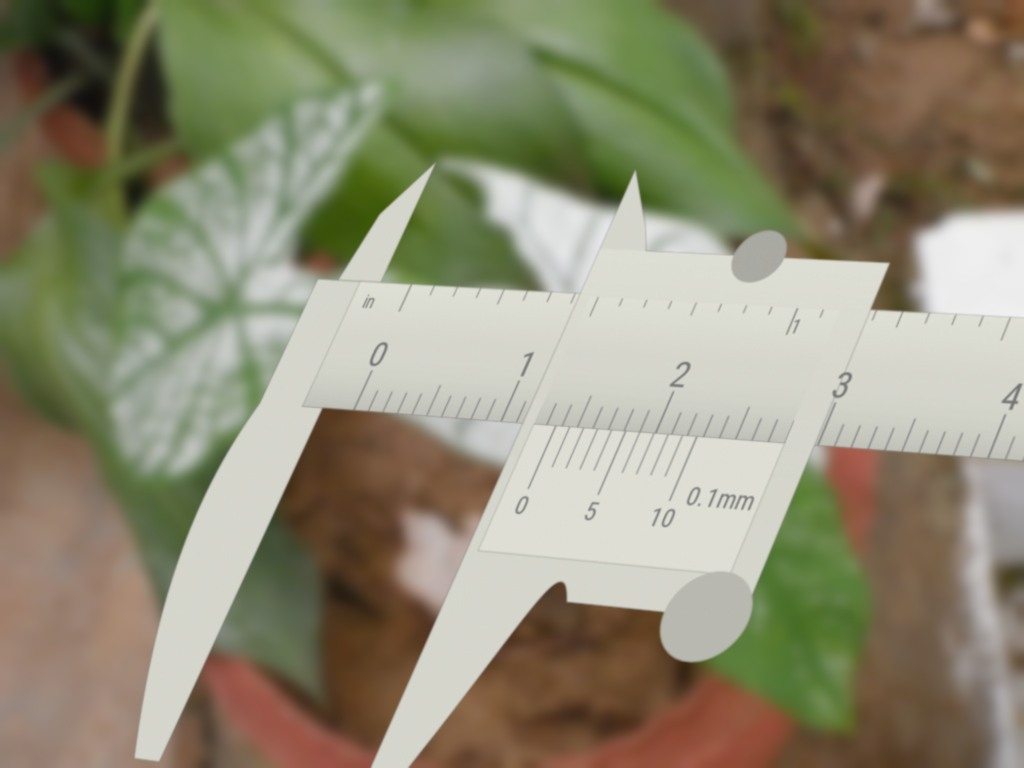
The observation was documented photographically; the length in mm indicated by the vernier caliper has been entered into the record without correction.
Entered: 13.6 mm
